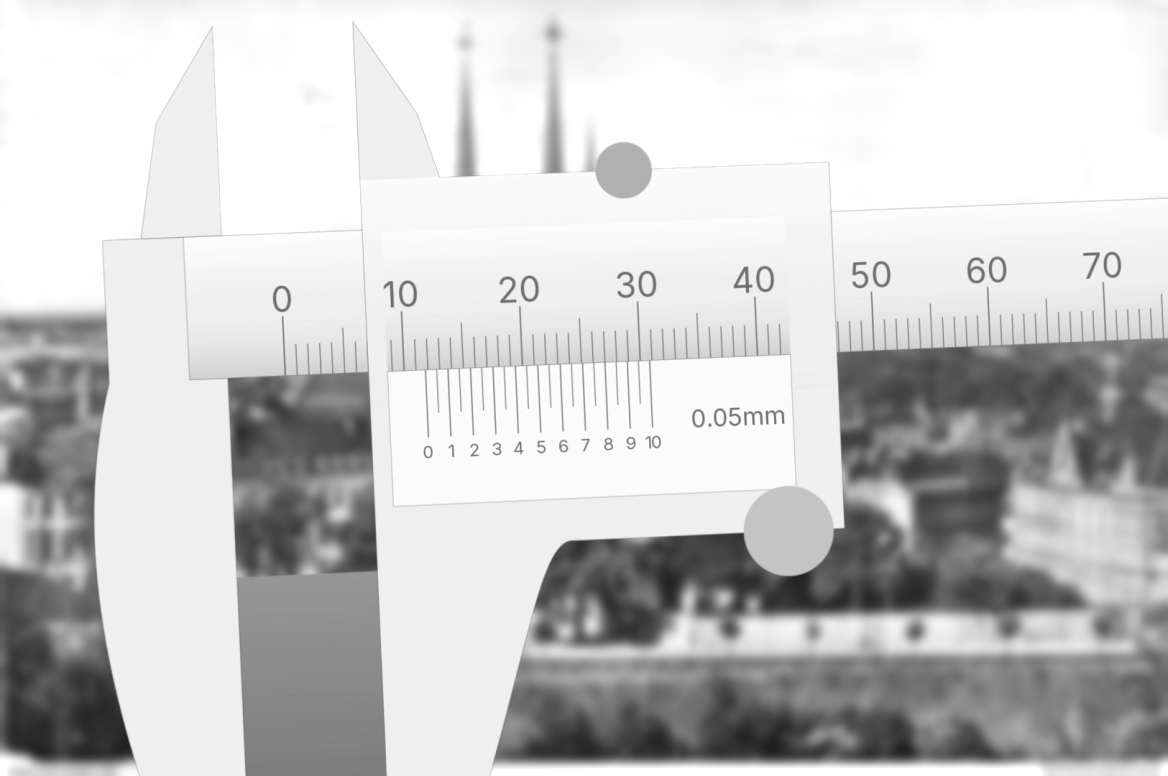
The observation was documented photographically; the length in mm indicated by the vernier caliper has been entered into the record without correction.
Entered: 11.8 mm
